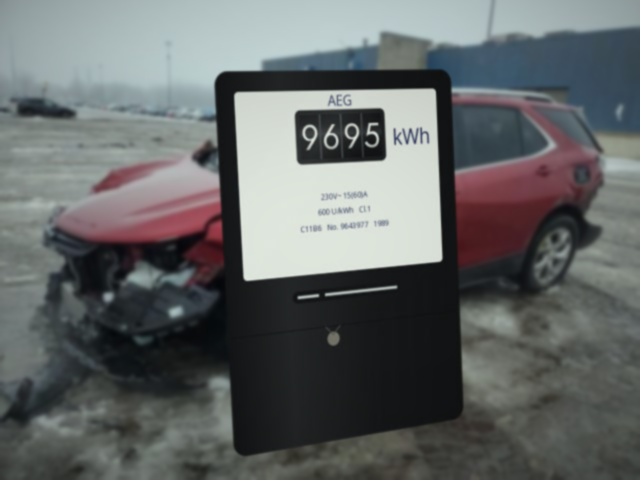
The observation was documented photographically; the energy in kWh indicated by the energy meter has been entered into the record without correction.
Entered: 9695 kWh
